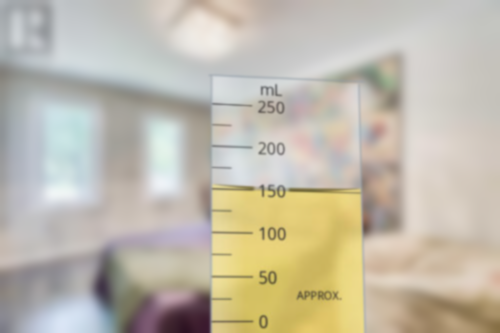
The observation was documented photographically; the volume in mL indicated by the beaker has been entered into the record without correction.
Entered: 150 mL
